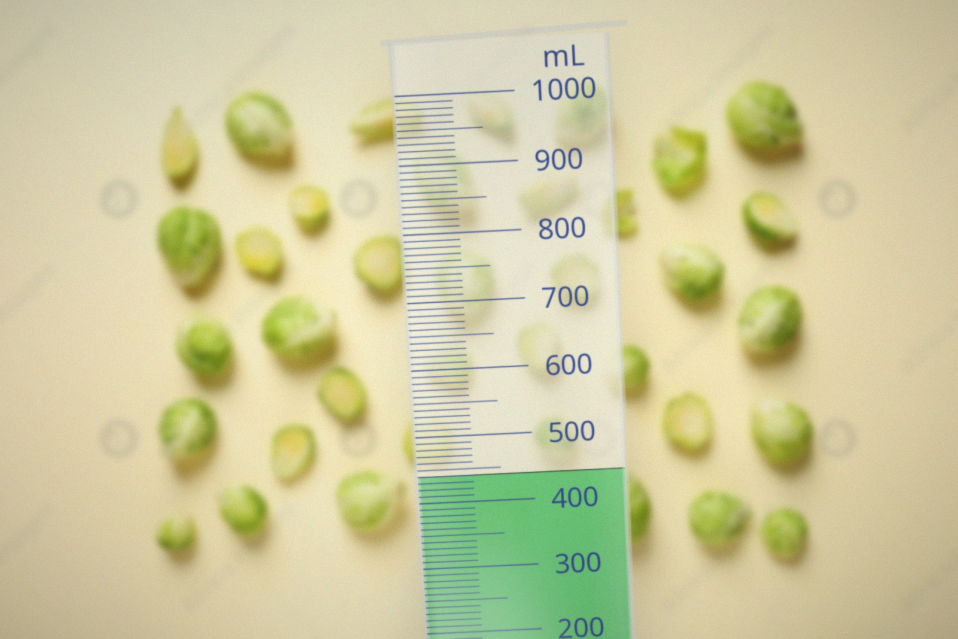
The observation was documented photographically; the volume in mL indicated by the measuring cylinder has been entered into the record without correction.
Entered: 440 mL
